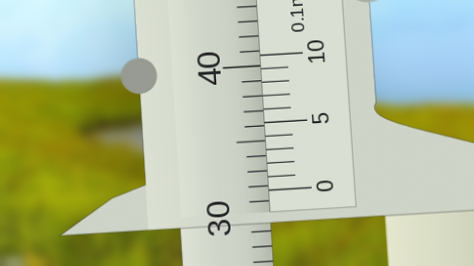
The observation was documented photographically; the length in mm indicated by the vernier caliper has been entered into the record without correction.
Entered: 31.7 mm
